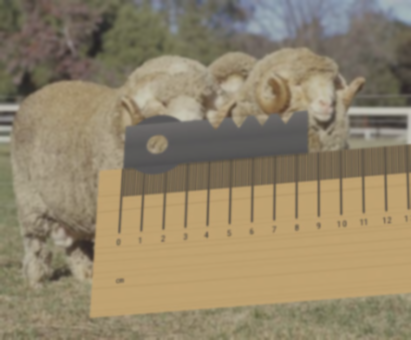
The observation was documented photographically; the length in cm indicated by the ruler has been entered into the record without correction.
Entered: 8.5 cm
